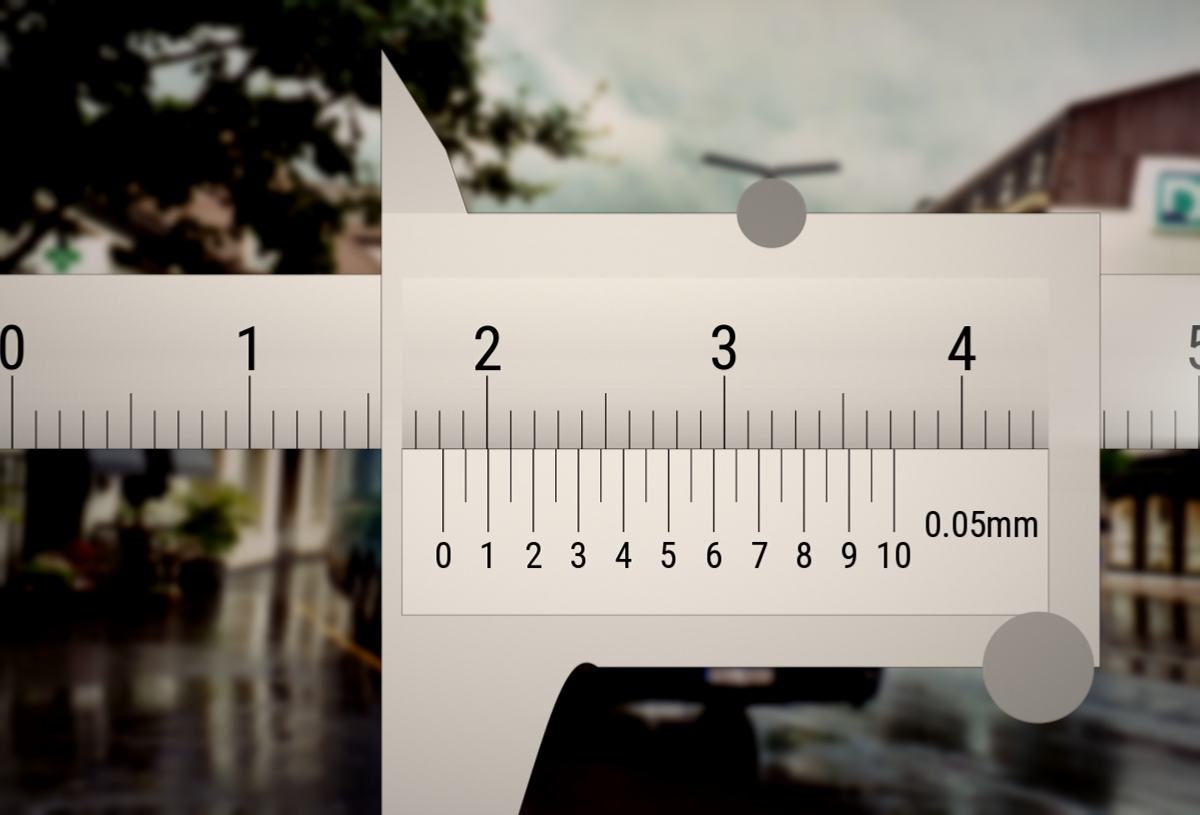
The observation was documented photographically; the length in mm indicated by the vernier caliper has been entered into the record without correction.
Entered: 18.15 mm
